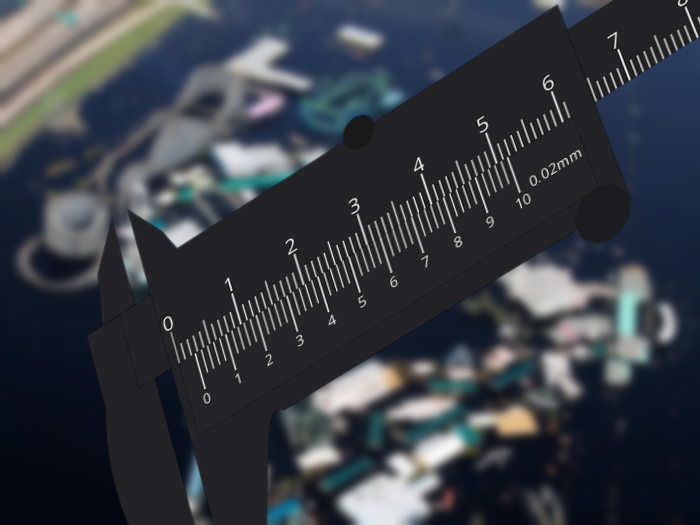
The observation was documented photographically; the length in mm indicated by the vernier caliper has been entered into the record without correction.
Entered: 2.6 mm
